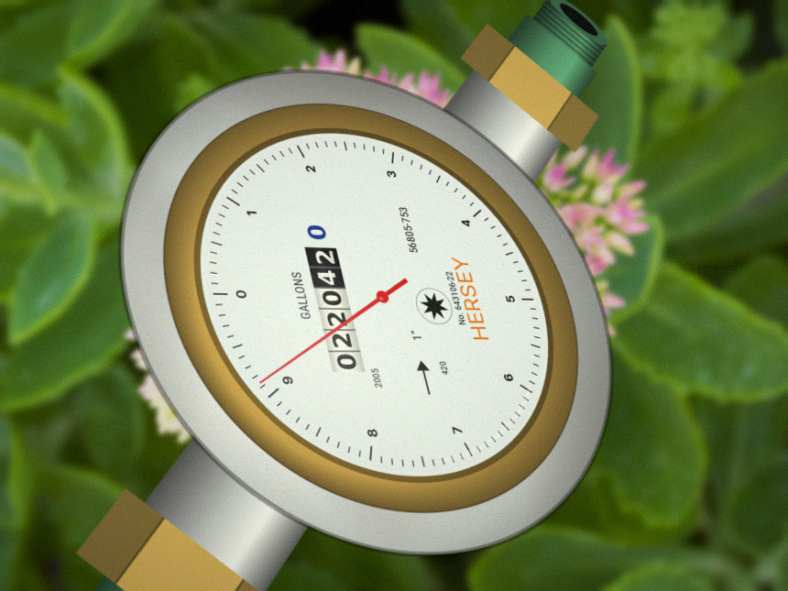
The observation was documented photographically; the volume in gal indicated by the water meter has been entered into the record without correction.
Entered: 220419.1 gal
